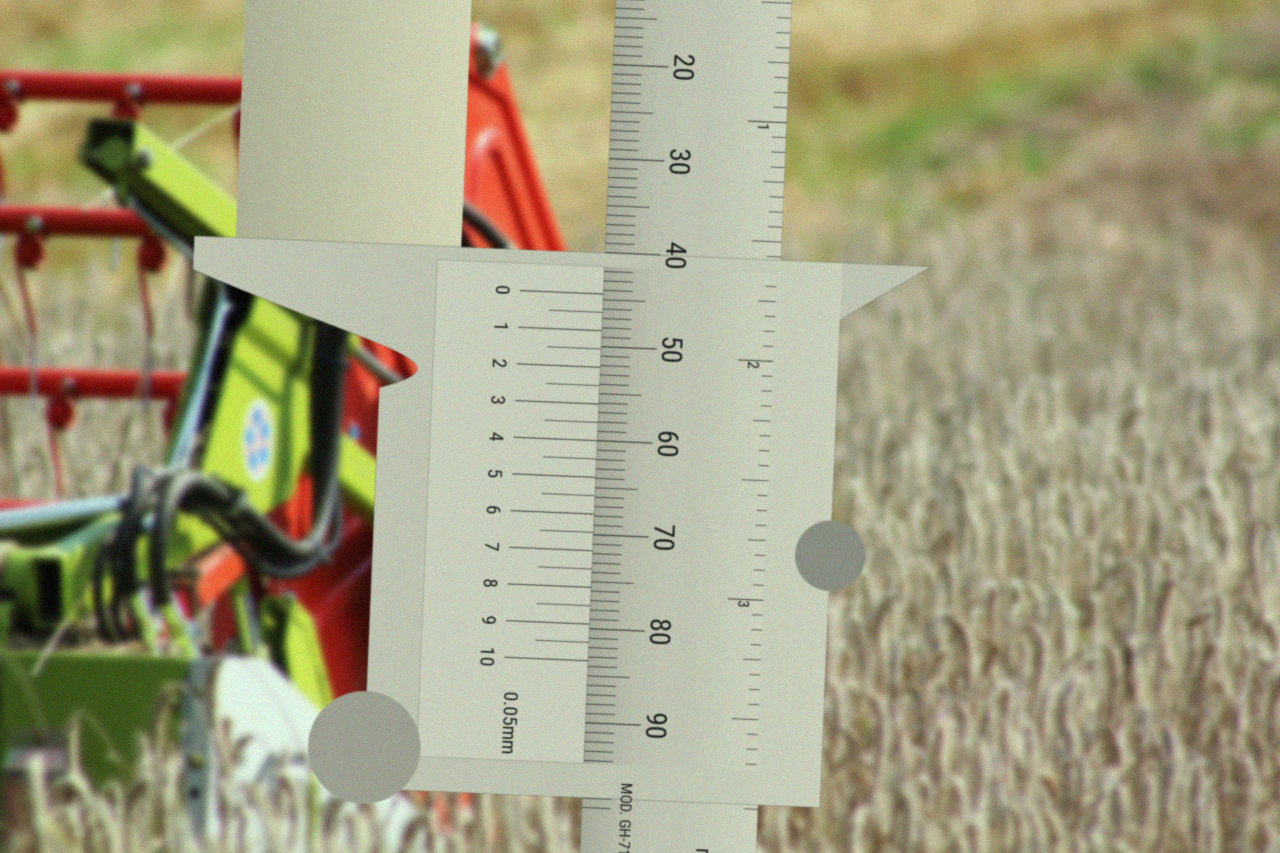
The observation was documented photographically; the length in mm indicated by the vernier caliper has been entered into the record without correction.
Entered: 44.4 mm
